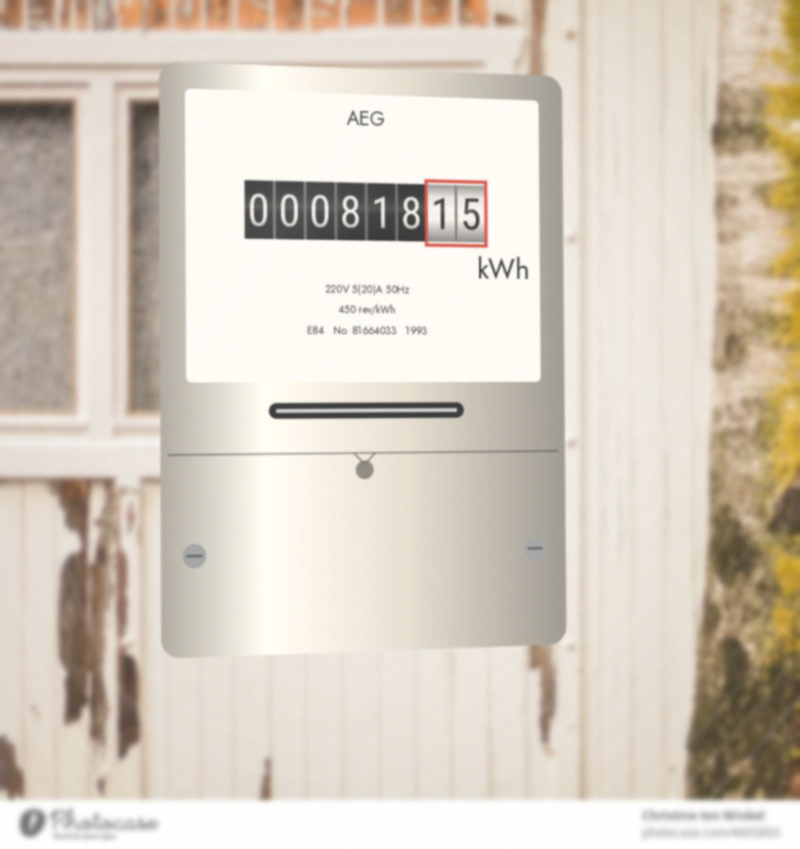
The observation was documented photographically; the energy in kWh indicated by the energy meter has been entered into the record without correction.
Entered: 818.15 kWh
